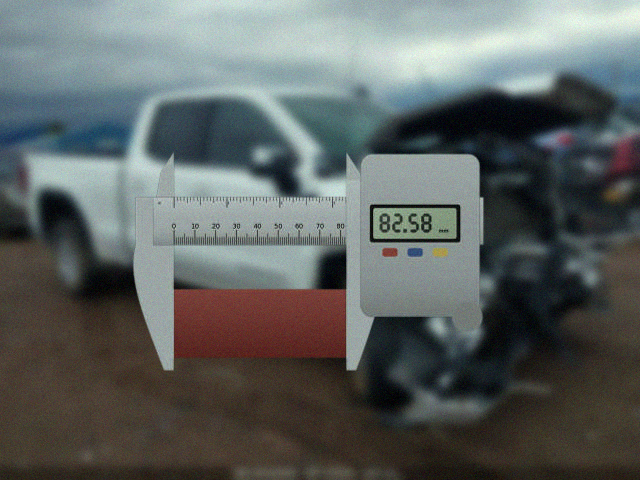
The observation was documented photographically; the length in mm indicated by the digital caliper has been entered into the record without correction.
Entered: 82.58 mm
